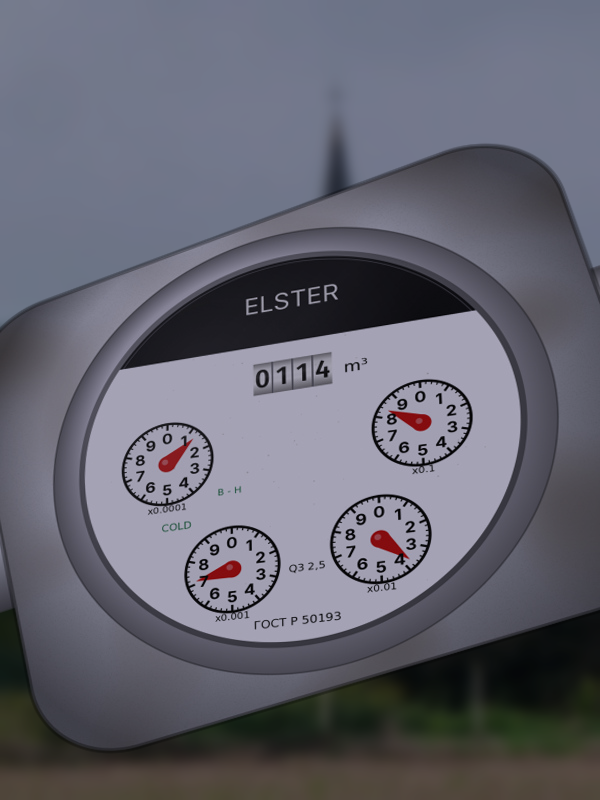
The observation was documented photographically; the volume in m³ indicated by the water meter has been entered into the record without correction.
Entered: 114.8371 m³
